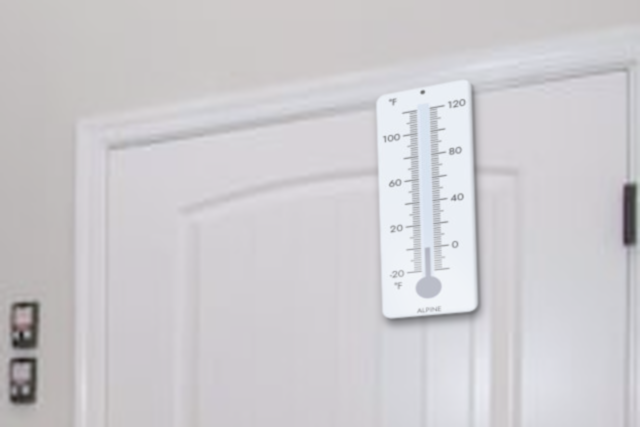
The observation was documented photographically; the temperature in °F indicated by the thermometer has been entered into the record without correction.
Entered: 0 °F
